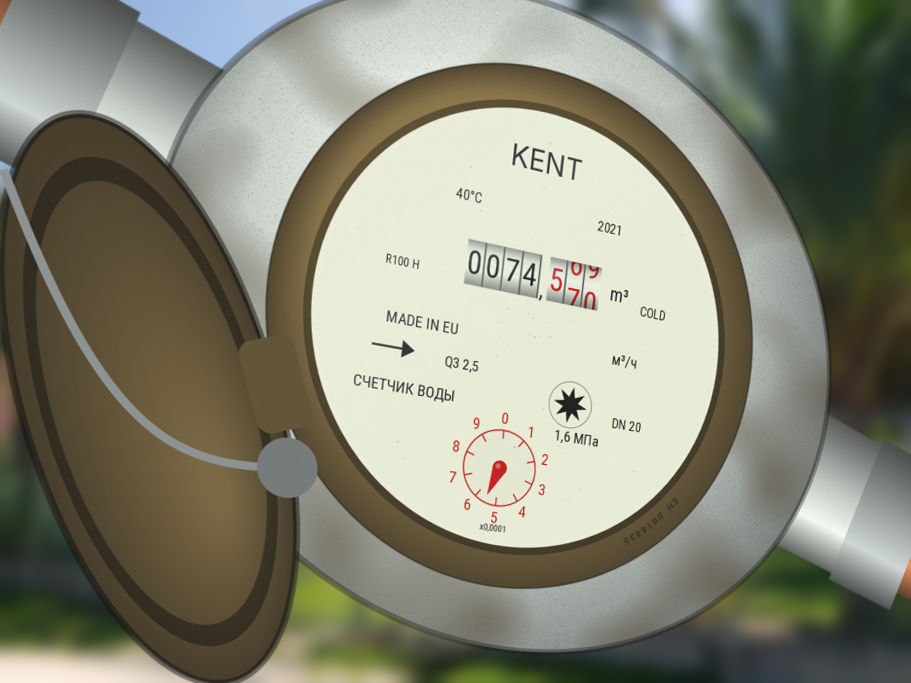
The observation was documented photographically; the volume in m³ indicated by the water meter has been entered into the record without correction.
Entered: 74.5695 m³
